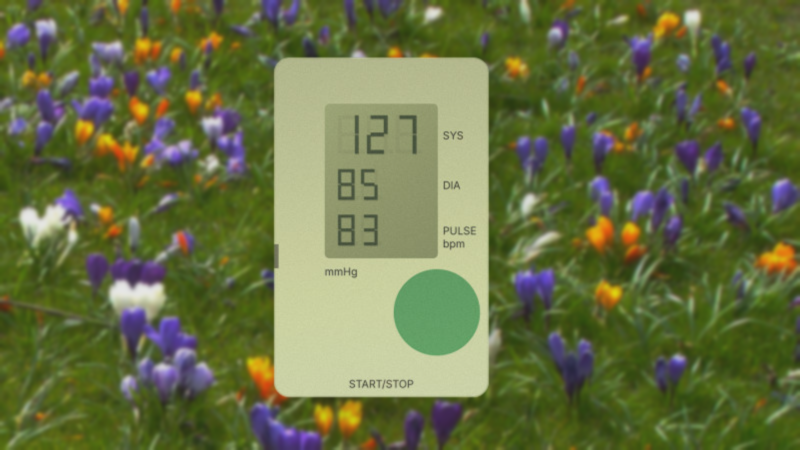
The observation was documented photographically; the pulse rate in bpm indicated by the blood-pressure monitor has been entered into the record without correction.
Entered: 83 bpm
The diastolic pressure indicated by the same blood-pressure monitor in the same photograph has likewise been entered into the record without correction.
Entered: 85 mmHg
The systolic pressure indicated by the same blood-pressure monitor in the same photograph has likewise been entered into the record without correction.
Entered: 127 mmHg
